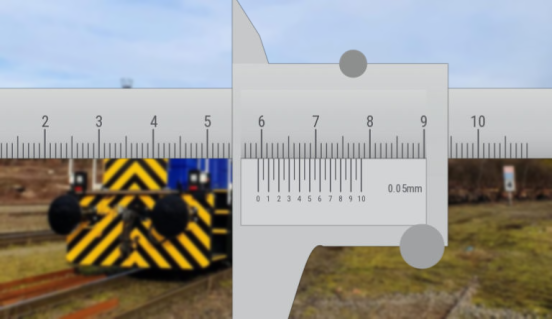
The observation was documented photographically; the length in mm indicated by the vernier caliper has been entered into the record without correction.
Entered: 59.4 mm
